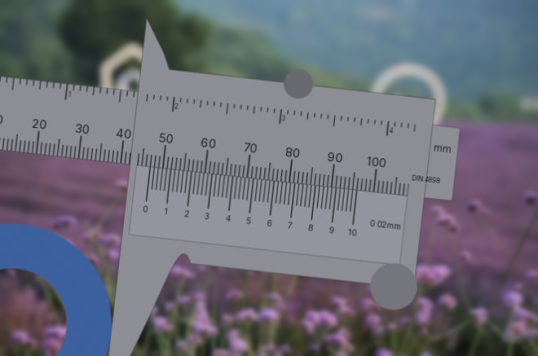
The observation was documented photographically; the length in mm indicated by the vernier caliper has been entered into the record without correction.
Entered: 47.0 mm
